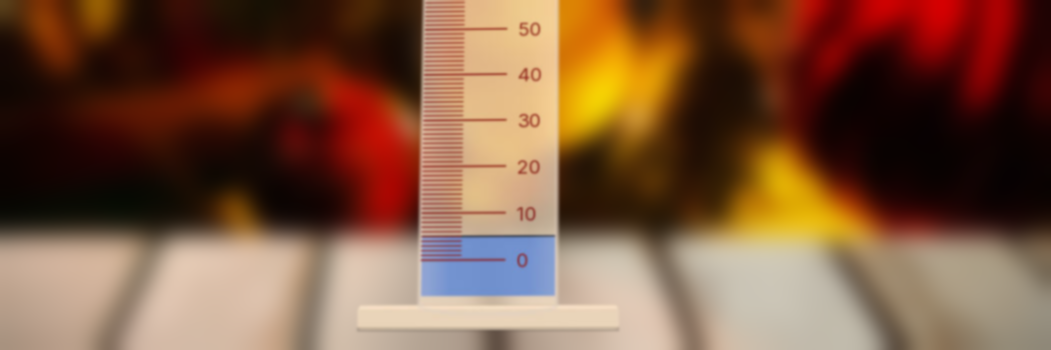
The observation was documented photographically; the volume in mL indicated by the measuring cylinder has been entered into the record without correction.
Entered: 5 mL
